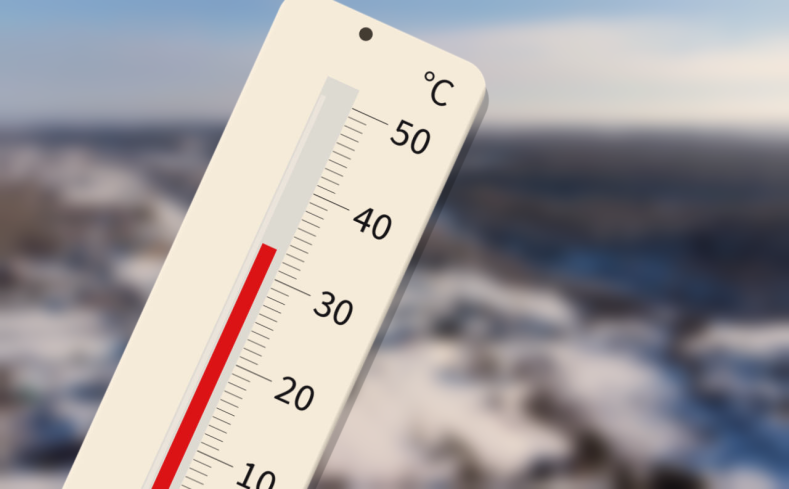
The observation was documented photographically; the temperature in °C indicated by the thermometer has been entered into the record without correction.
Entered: 33 °C
